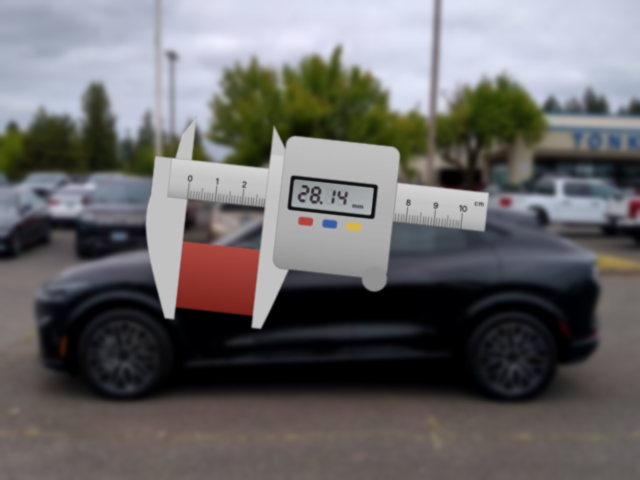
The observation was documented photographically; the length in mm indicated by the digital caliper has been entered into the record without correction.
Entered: 28.14 mm
